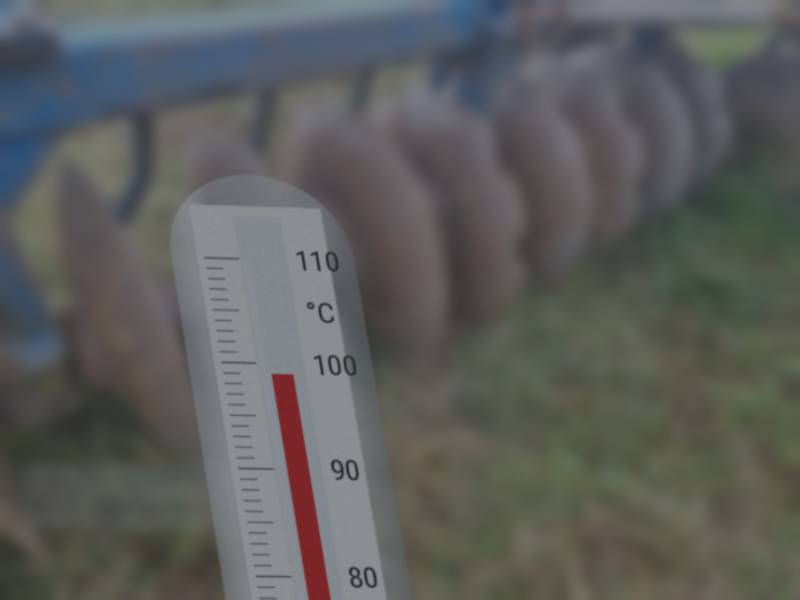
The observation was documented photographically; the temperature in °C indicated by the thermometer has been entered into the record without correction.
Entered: 99 °C
